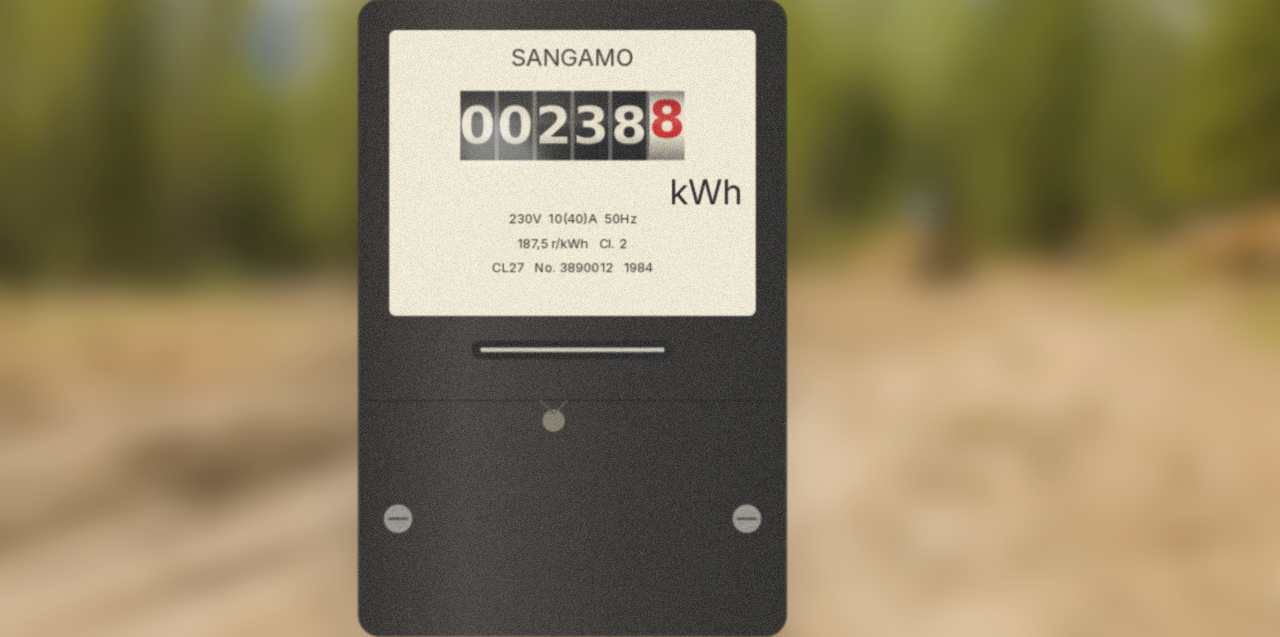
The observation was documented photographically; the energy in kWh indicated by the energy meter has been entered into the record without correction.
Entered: 238.8 kWh
